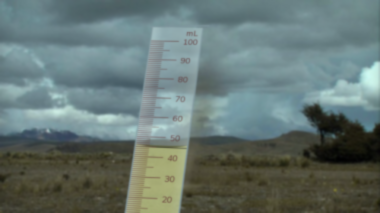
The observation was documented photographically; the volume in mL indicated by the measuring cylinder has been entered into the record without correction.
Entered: 45 mL
